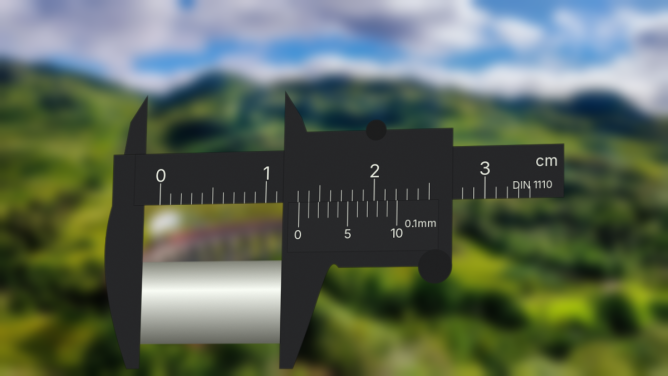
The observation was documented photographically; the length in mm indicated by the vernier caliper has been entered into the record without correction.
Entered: 13.1 mm
